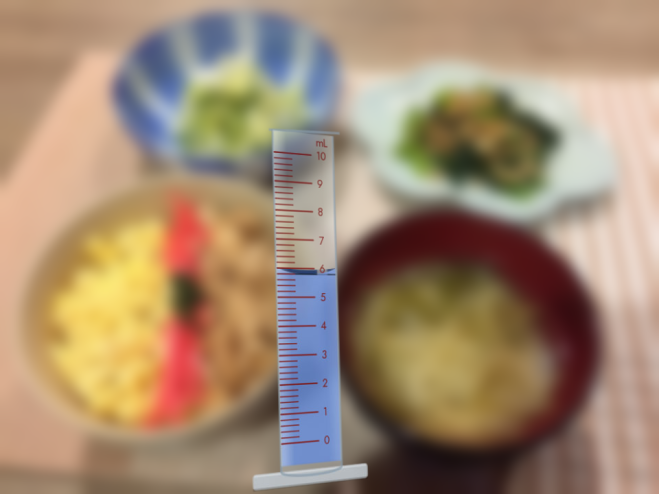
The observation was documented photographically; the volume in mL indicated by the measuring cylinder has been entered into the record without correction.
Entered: 5.8 mL
